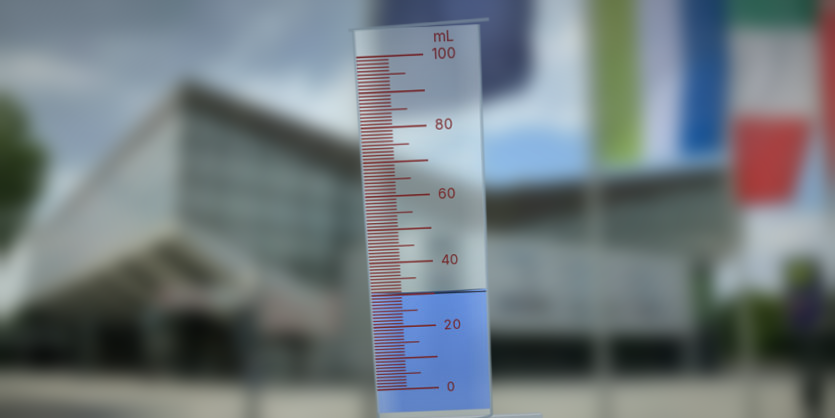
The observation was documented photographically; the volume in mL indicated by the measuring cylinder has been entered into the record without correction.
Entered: 30 mL
